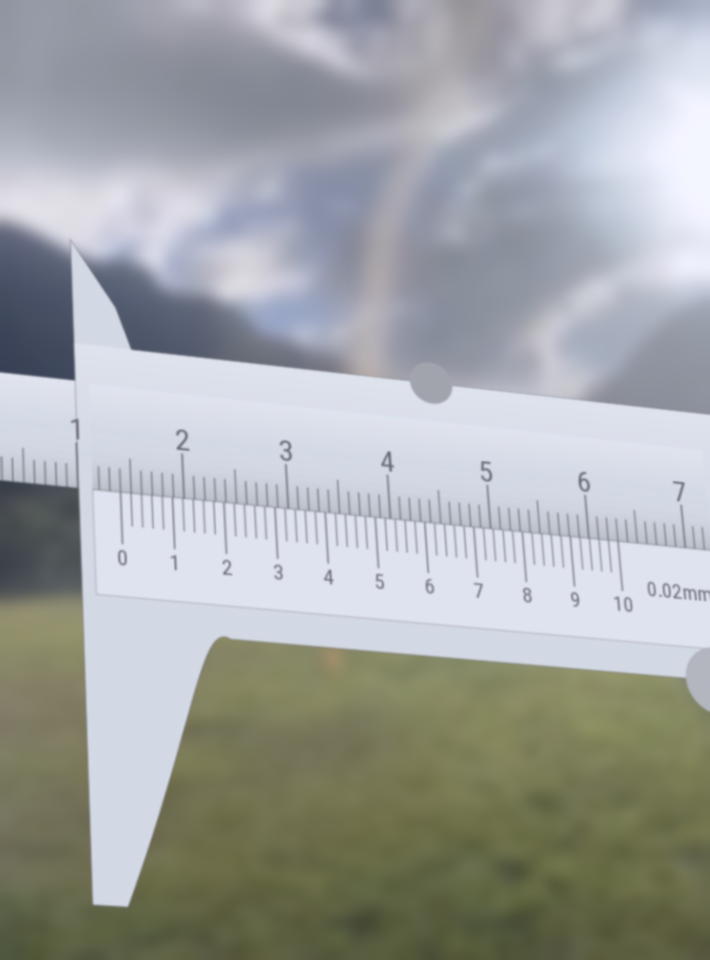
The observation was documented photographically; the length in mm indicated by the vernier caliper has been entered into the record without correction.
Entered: 14.0 mm
